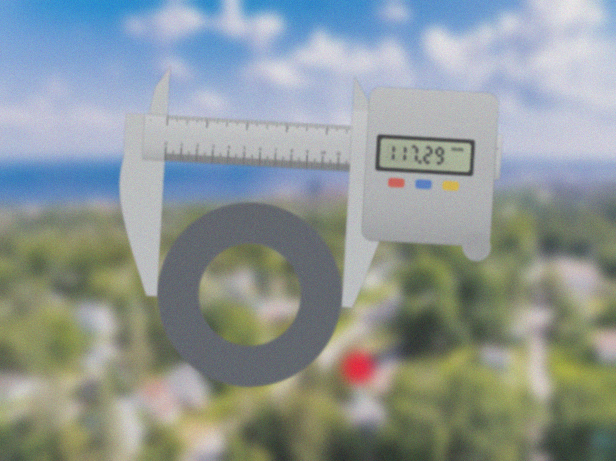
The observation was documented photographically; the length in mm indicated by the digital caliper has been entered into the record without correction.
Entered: 117.29 mm
